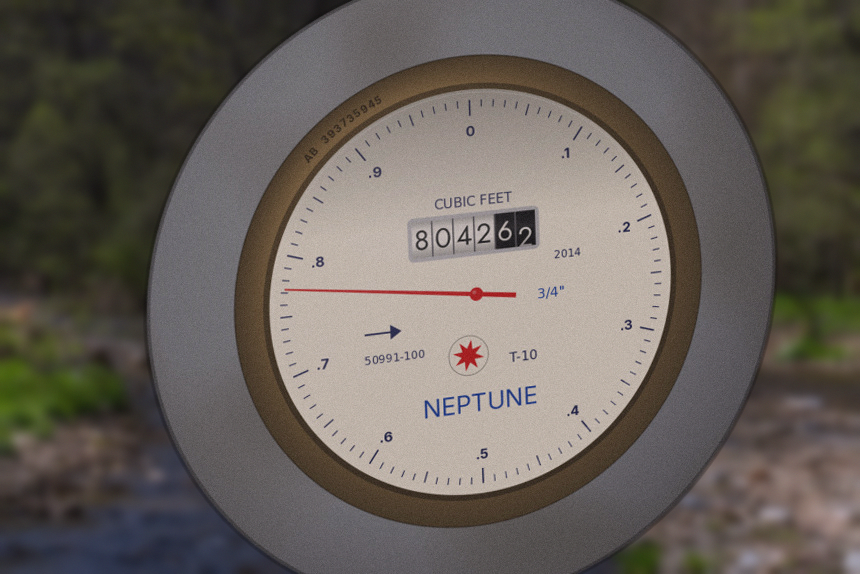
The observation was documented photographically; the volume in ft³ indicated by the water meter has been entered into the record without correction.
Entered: 804261.77 ft³
